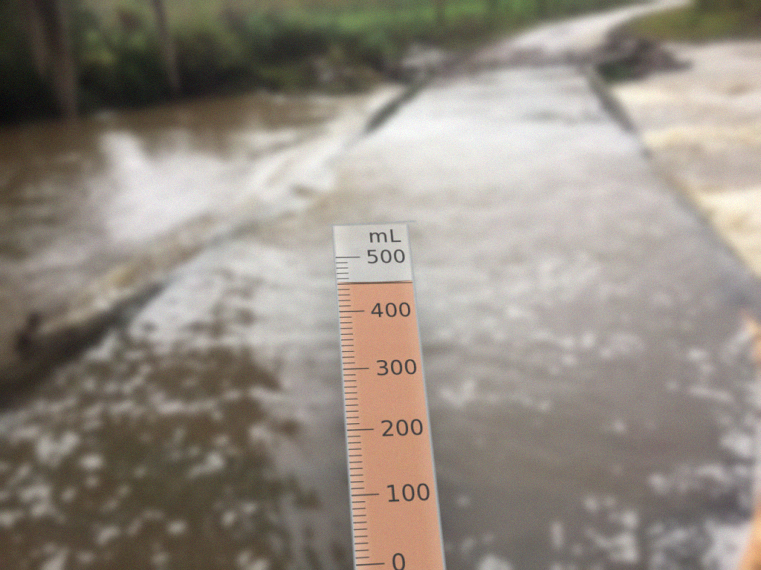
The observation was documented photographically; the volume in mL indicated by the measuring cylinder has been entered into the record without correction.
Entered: 450 mL
